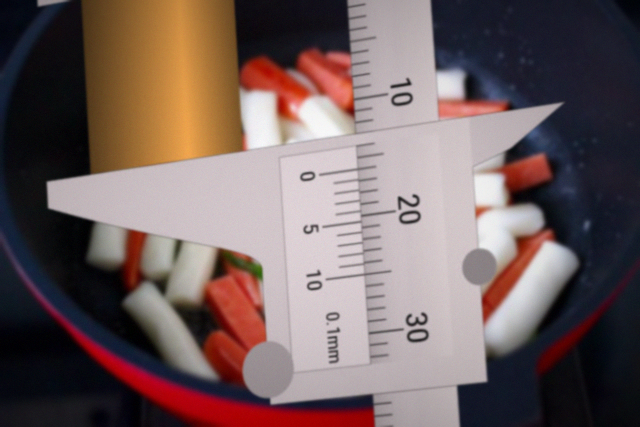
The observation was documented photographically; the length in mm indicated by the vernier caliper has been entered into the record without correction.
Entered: 16.0 mm
